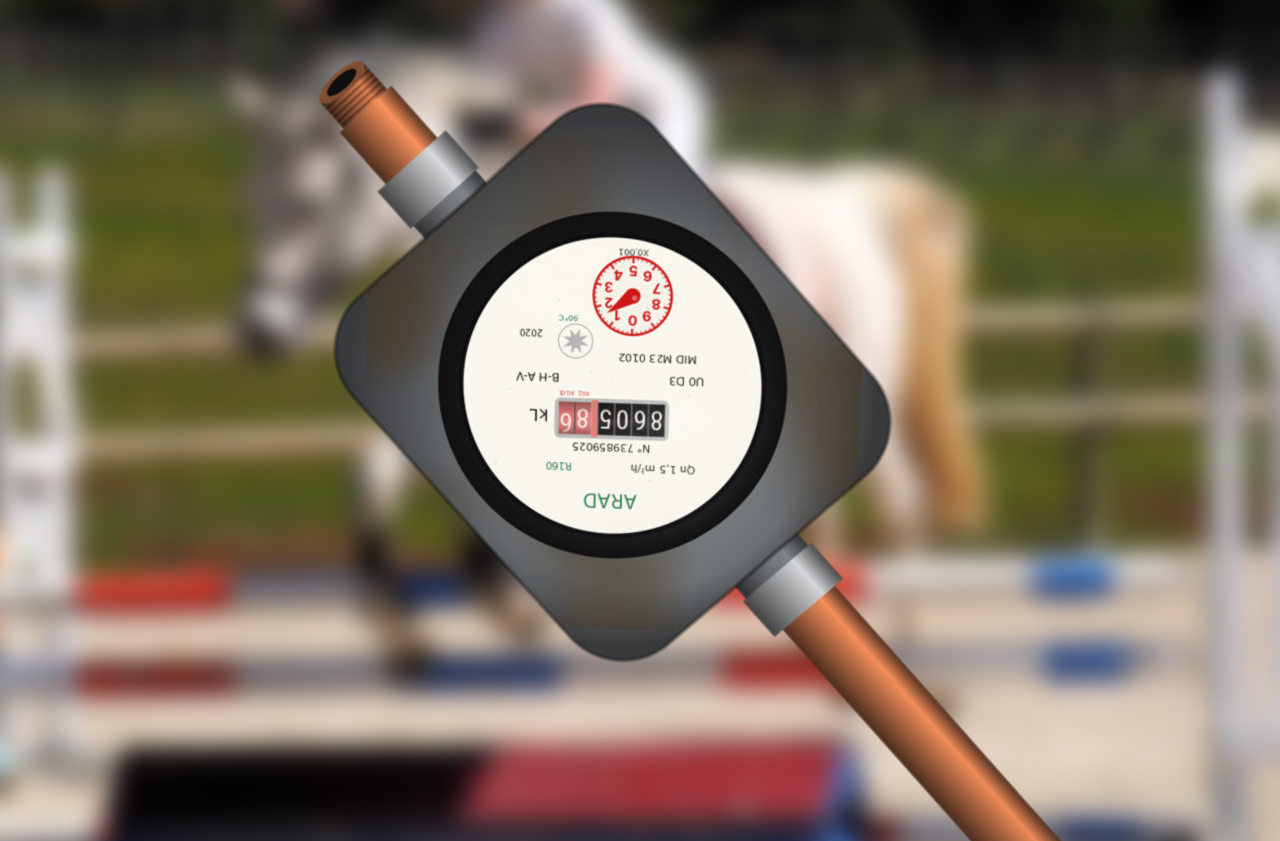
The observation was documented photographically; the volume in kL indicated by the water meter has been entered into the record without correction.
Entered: 8605.861 kL
